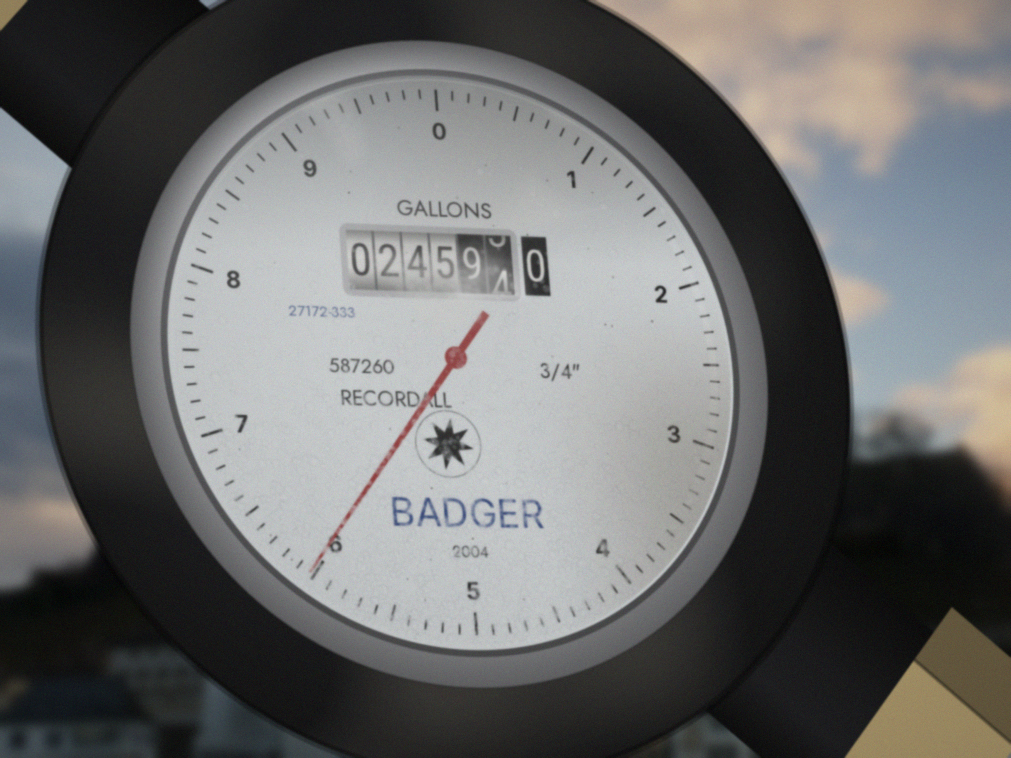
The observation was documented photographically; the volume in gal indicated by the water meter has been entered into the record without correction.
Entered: 245936.0 gal
